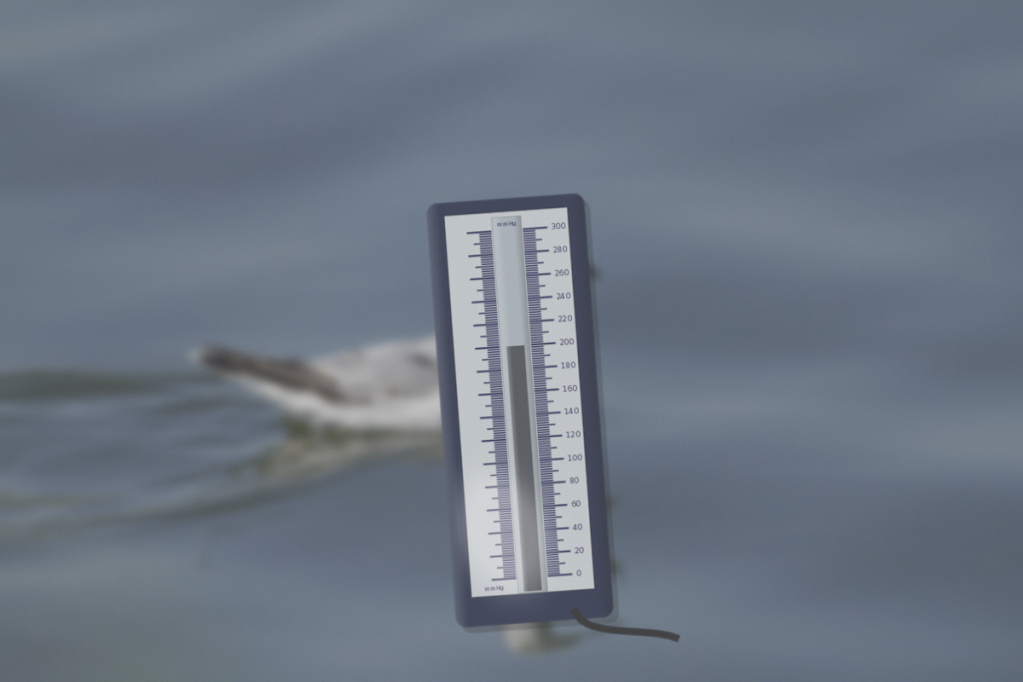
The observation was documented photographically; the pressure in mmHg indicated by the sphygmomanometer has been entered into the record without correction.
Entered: 200 mmHg
